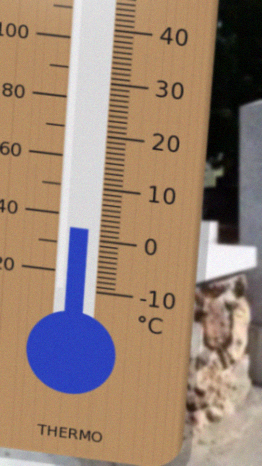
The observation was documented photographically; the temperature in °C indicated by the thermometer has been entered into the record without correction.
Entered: 2 °C
